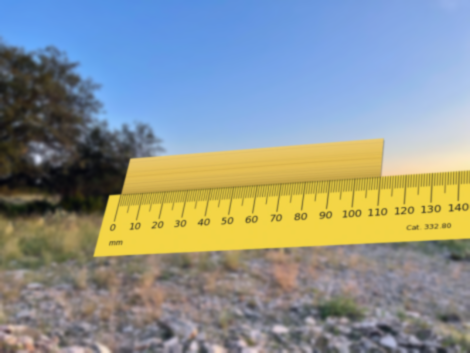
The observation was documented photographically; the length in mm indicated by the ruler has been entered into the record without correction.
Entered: 110 mm
